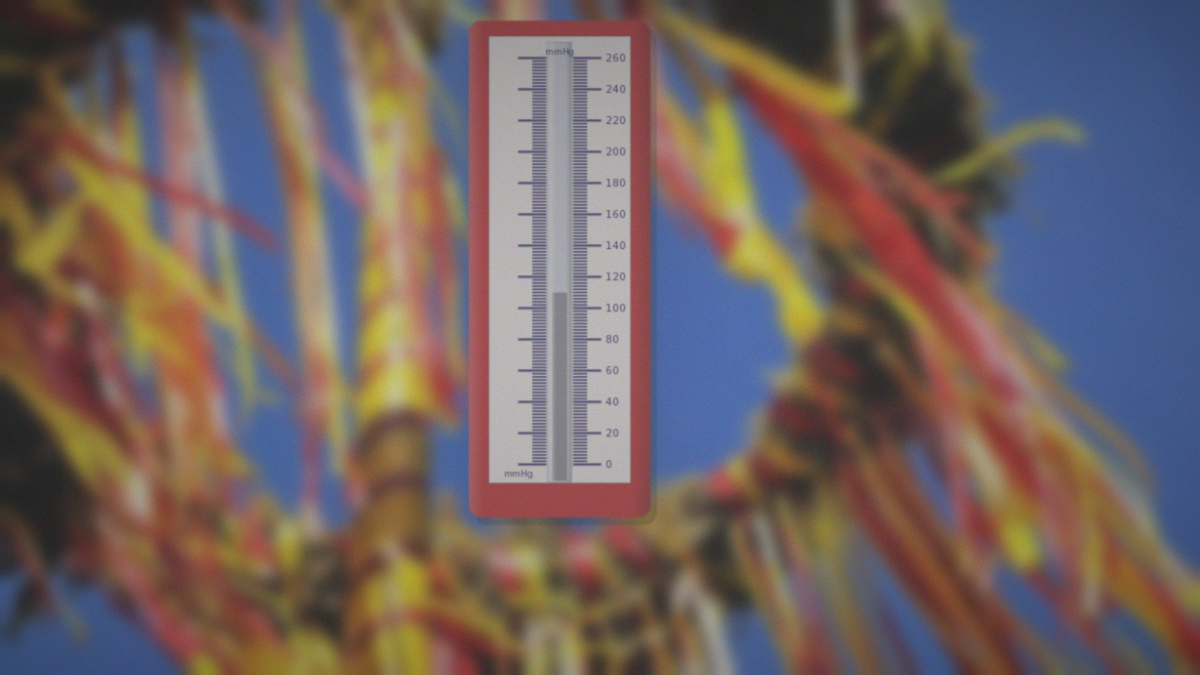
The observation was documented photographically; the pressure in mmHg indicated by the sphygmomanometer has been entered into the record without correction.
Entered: 110 mmHg
